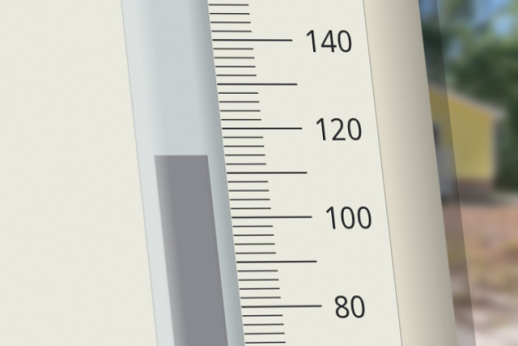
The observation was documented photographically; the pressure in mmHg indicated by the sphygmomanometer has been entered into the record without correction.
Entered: 114 mmHg
